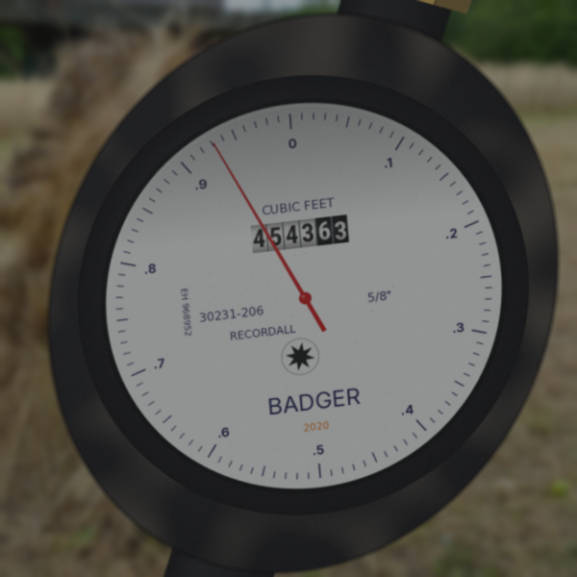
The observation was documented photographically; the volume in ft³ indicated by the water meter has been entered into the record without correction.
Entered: 454362.93 ft³
